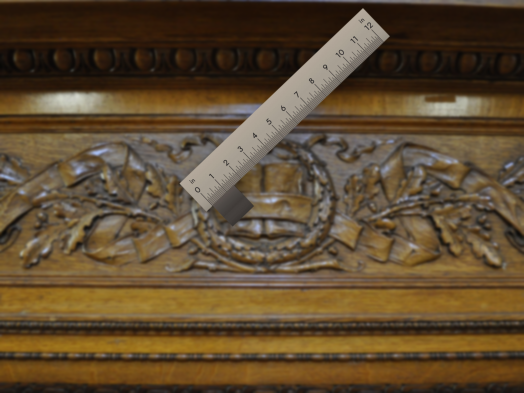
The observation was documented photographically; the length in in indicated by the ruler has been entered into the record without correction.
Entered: 1.5 in
